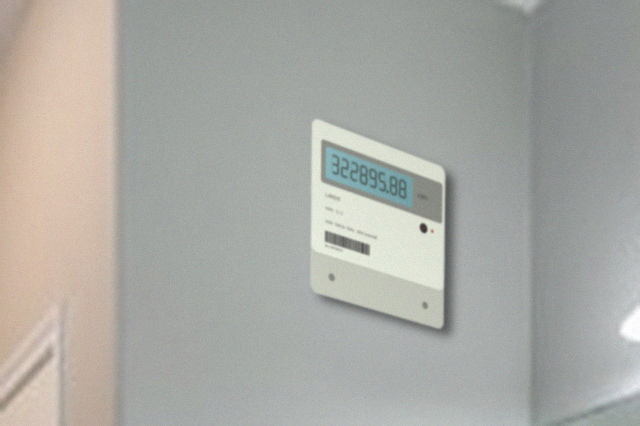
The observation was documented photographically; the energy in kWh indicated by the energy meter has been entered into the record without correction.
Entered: 322895.88 kWh
